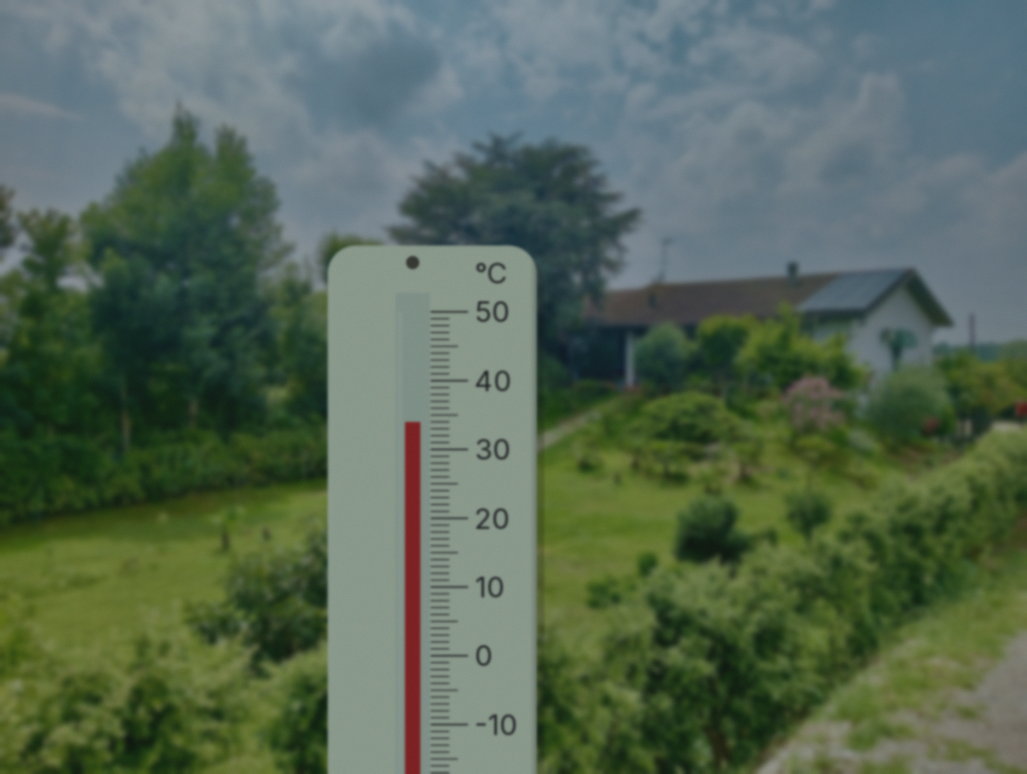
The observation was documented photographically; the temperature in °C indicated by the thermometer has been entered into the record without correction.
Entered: 34 °C
